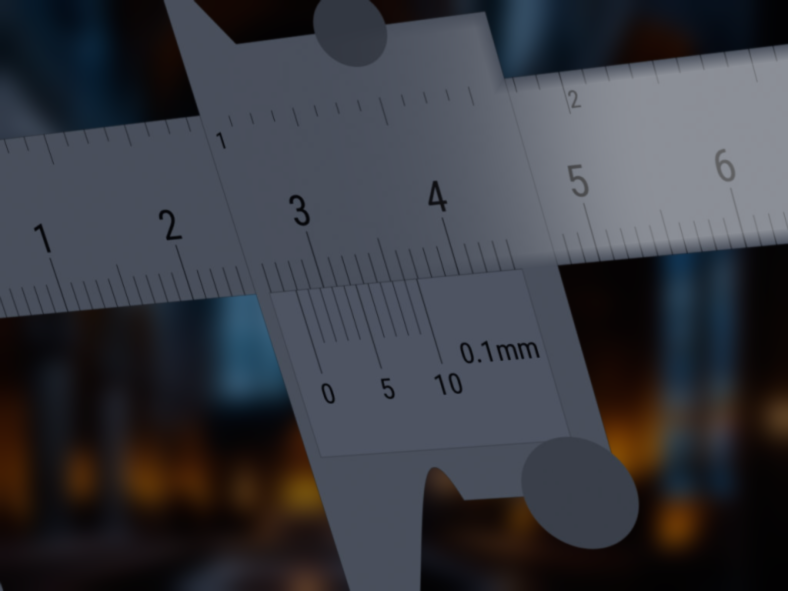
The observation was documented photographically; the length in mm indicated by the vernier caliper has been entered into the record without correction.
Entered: 27.9 mm
